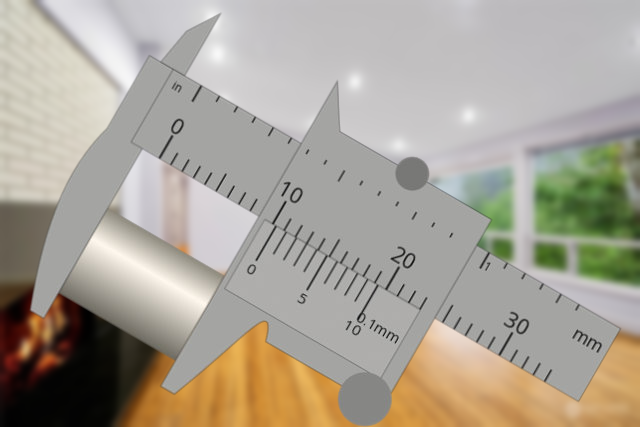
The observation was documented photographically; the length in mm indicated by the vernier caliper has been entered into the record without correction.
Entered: 10.3 mm
